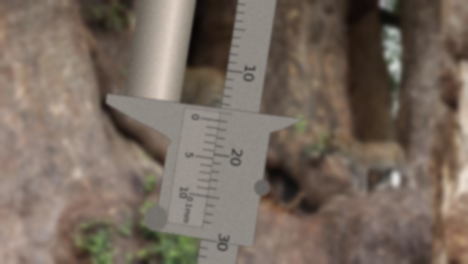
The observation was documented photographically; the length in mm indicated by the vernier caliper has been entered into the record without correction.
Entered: 16.0 mm
